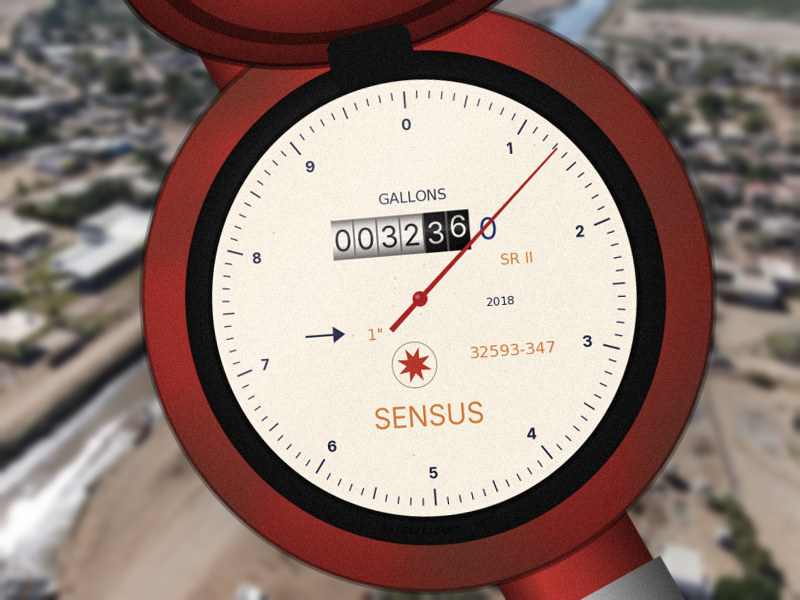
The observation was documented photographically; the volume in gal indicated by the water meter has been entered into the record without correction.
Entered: 32361.3 gal
